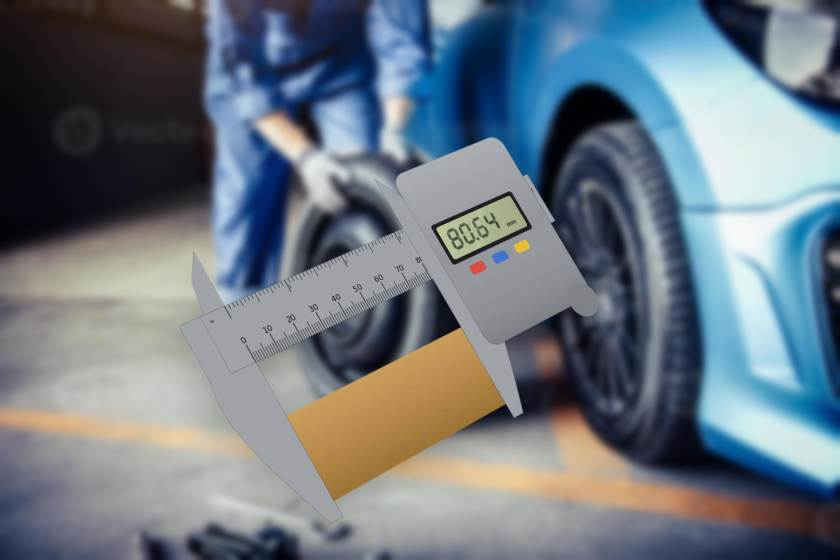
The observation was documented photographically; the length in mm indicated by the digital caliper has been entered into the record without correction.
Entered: 80.64 mm
